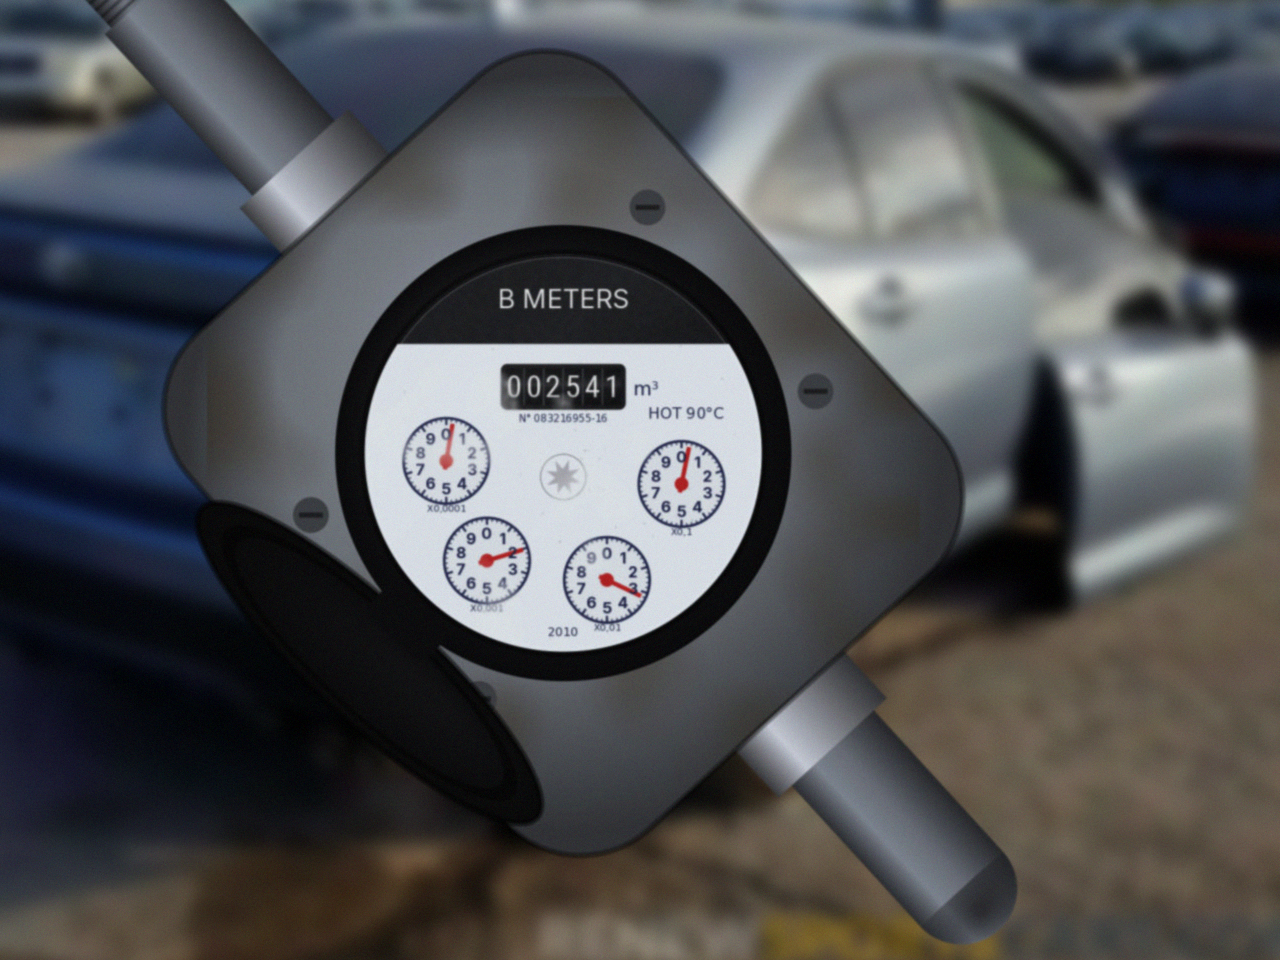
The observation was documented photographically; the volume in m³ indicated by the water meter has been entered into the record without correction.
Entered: 2541.0320 m³
